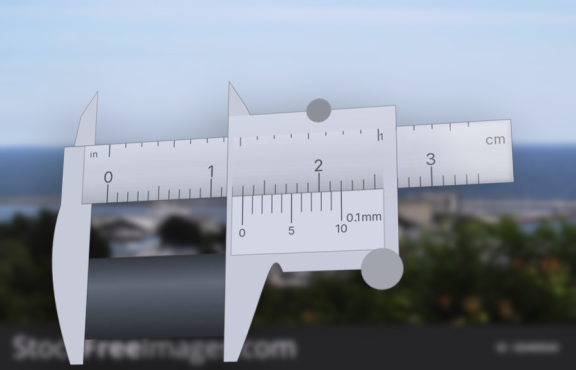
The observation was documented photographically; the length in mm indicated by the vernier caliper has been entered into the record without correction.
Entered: 13.0 mm
